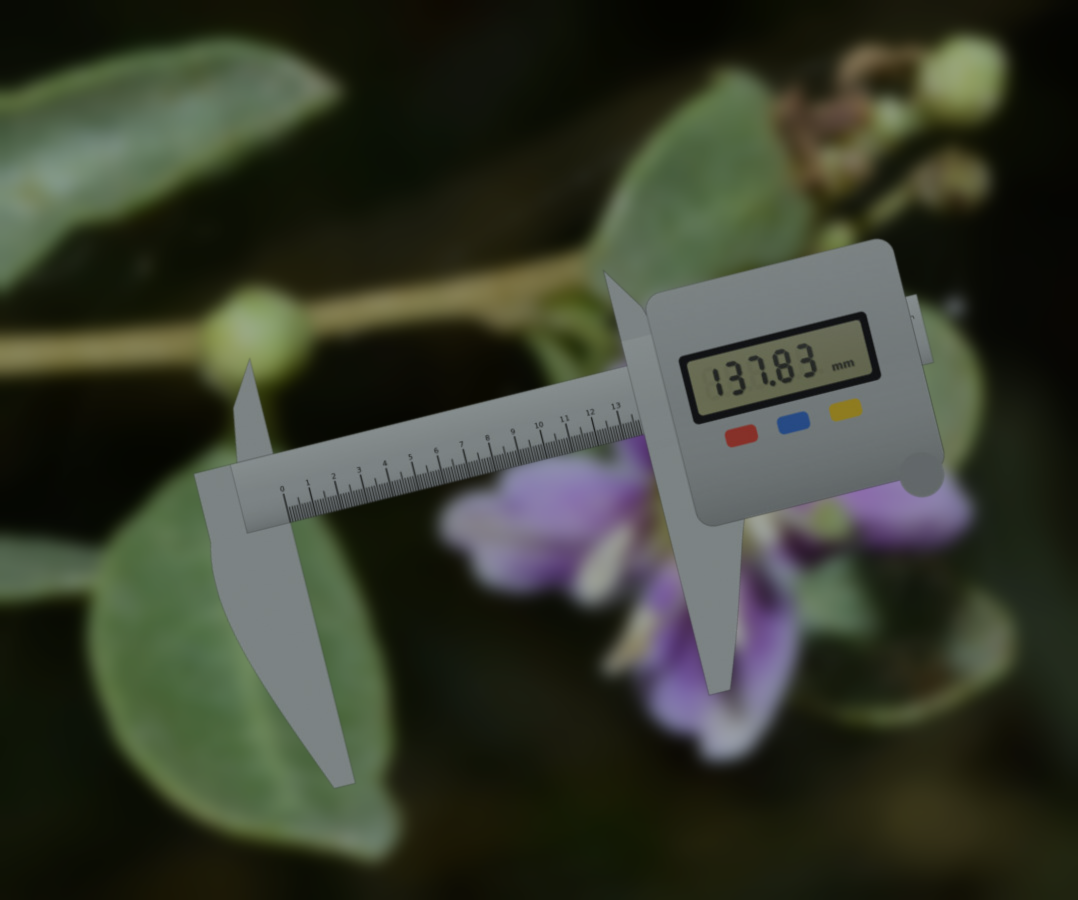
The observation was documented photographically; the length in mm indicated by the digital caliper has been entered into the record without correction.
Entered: 137.83 mm
